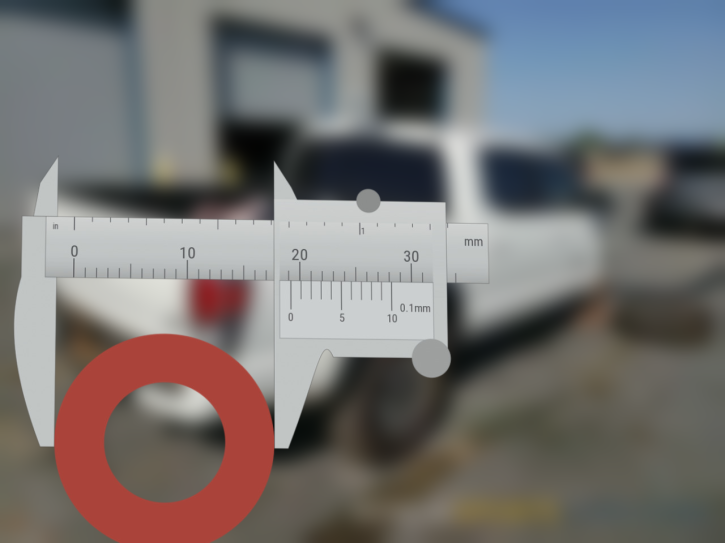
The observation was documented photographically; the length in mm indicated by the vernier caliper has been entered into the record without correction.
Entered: 19.2 mm
